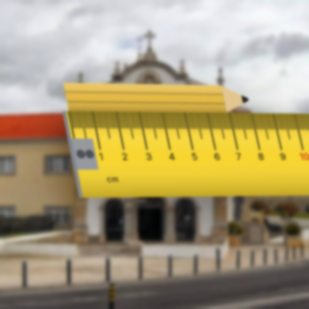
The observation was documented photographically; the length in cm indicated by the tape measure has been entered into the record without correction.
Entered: 8 cm
